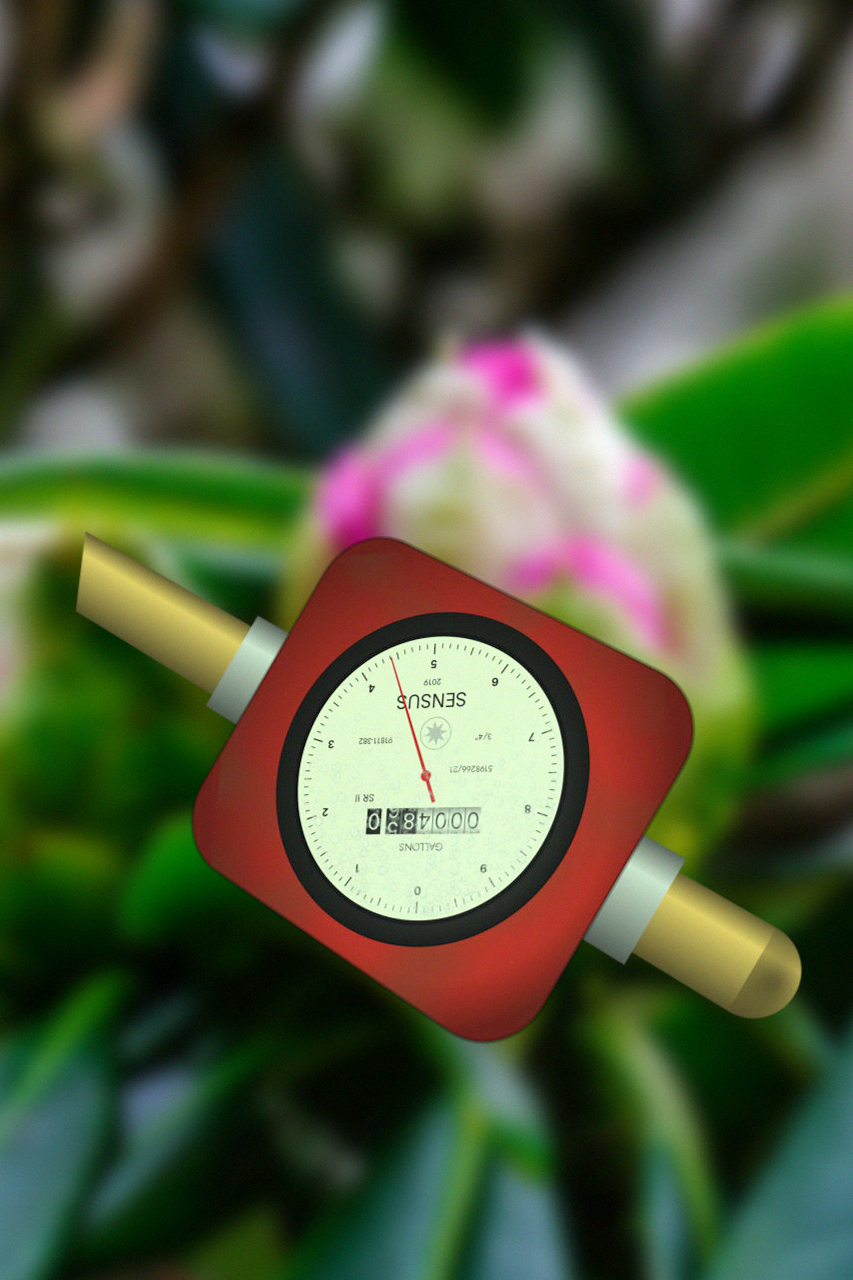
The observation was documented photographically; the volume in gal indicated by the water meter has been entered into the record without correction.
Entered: 4854.4 gal
